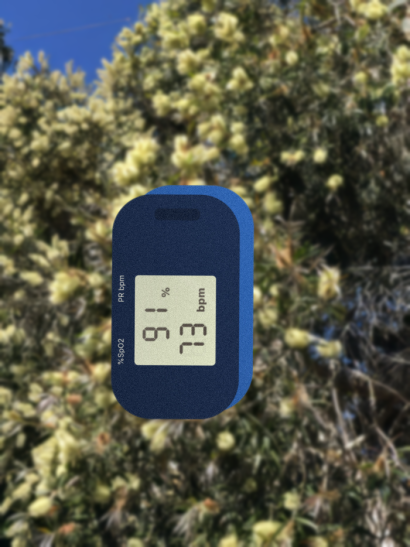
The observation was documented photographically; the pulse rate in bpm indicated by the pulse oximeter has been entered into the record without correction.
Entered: 73 bpm
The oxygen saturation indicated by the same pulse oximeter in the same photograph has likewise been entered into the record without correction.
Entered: 91 %
